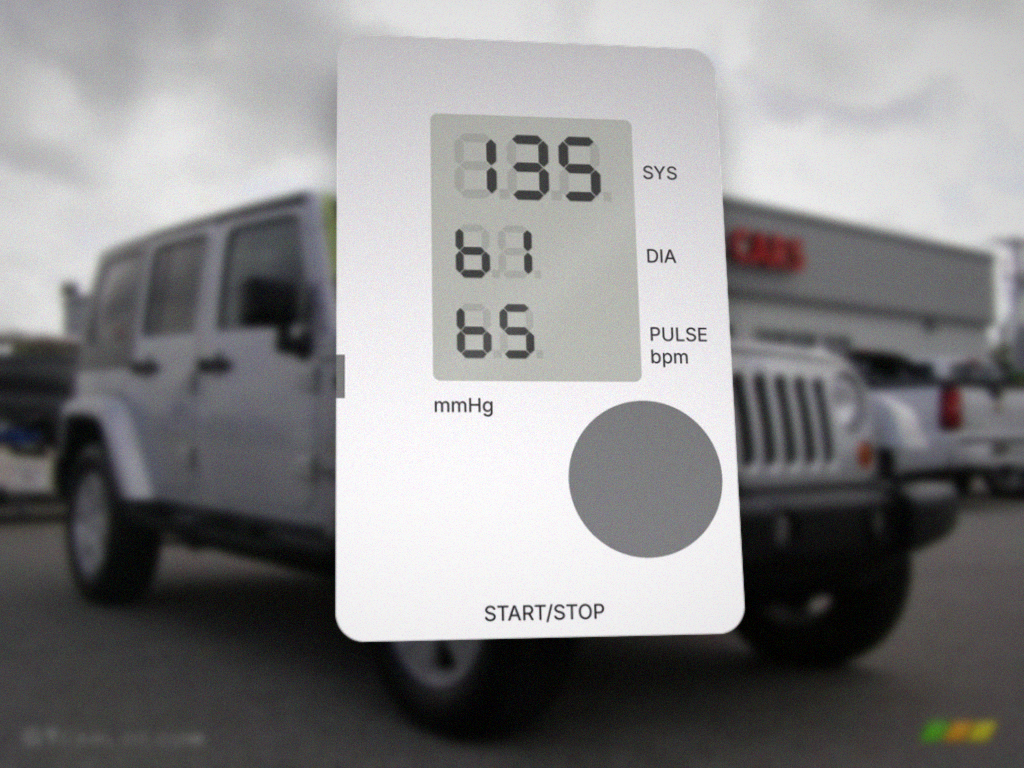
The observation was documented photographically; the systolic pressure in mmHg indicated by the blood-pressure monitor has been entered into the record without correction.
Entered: 135 mmHg
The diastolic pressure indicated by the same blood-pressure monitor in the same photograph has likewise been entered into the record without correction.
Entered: 61 mmHg
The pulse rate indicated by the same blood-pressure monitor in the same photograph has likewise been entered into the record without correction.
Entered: 65 bpm
